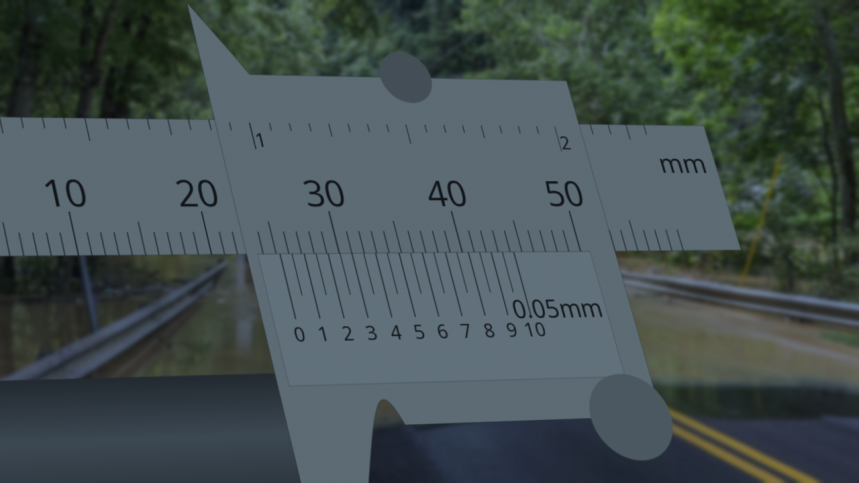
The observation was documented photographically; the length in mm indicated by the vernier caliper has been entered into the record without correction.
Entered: 25.3 mm
